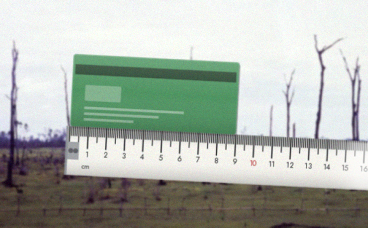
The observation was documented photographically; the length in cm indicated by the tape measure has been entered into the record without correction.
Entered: 9 cm
